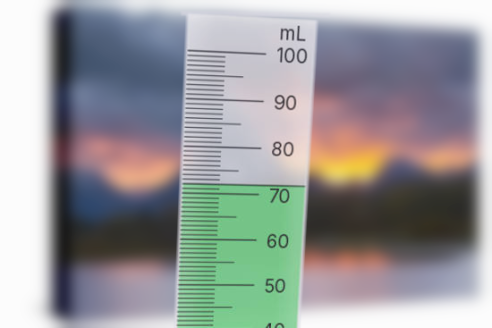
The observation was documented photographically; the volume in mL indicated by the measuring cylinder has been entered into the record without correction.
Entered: 72 mL
